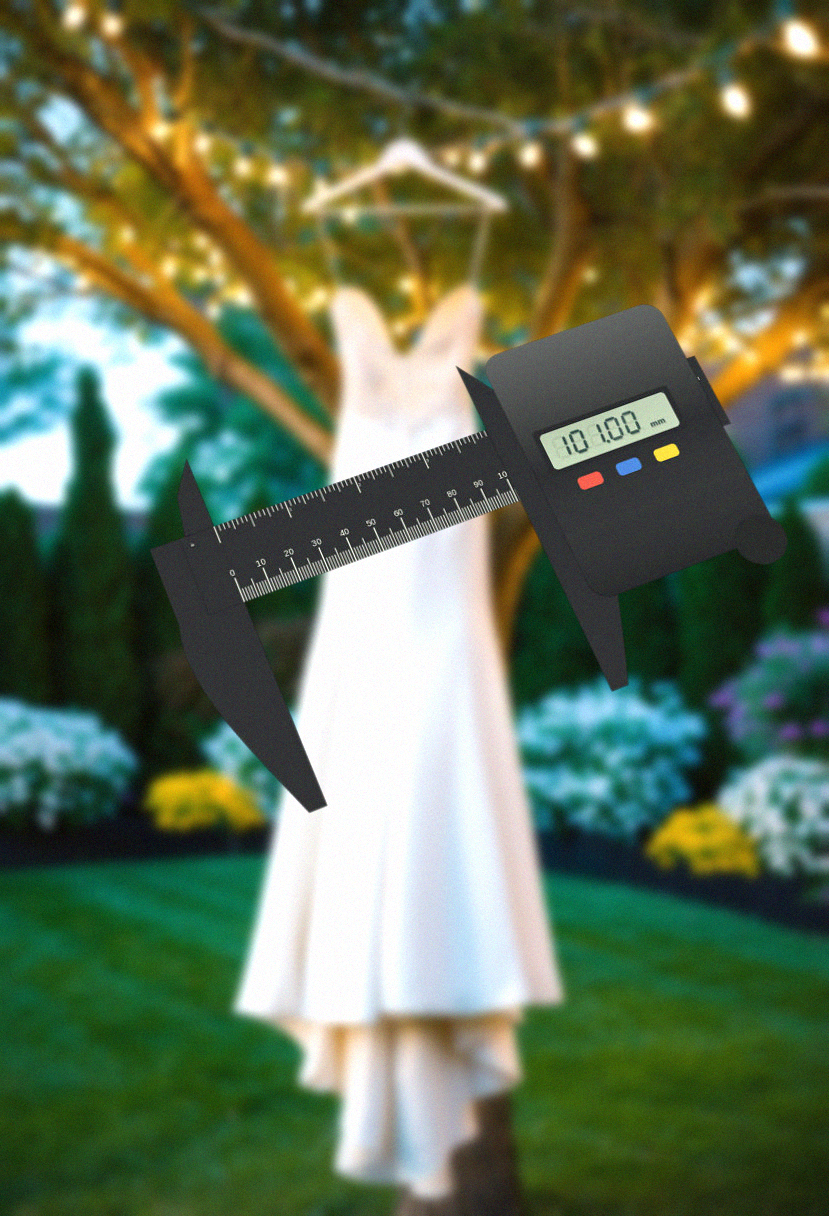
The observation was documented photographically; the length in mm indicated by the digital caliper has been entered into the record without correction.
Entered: 101.00 mm
